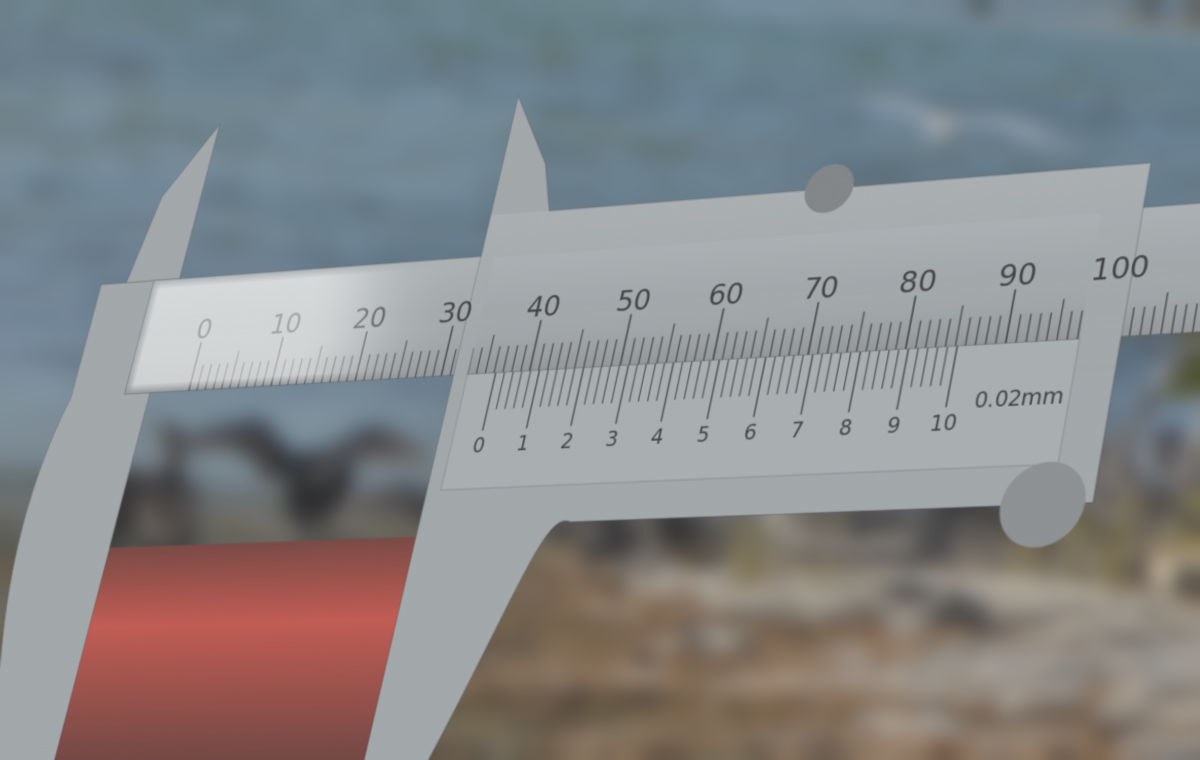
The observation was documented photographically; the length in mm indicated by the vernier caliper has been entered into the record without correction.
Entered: 36.2 mm
